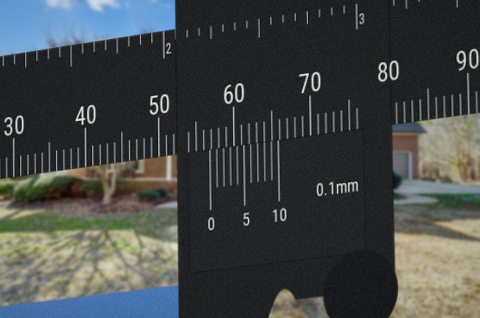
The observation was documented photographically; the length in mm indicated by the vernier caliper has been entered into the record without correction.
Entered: 56.8 mm
